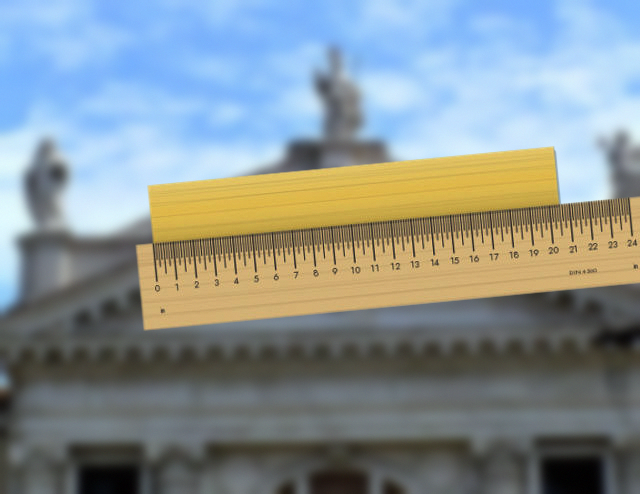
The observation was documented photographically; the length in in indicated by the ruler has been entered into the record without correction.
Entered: 20.5 in
